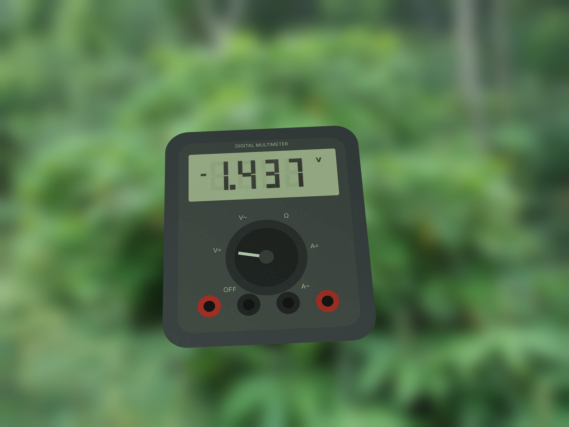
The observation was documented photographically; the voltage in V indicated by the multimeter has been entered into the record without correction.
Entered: -1.437 V
